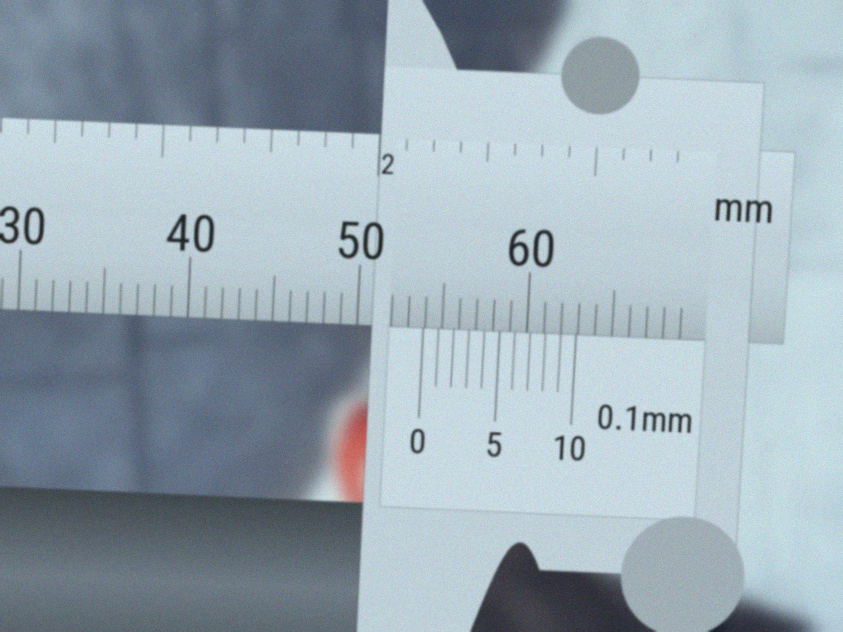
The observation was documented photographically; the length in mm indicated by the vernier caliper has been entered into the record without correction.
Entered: 53.9 mm
